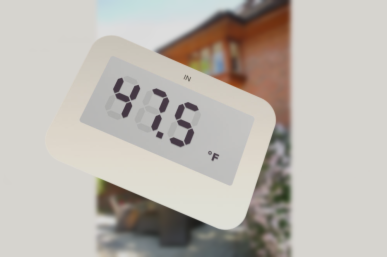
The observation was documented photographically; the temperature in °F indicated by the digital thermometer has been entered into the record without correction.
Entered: 47.5 °F
